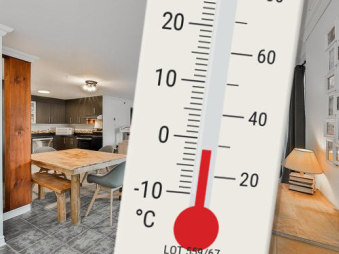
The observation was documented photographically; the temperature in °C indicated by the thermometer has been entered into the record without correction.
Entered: -2 °C
